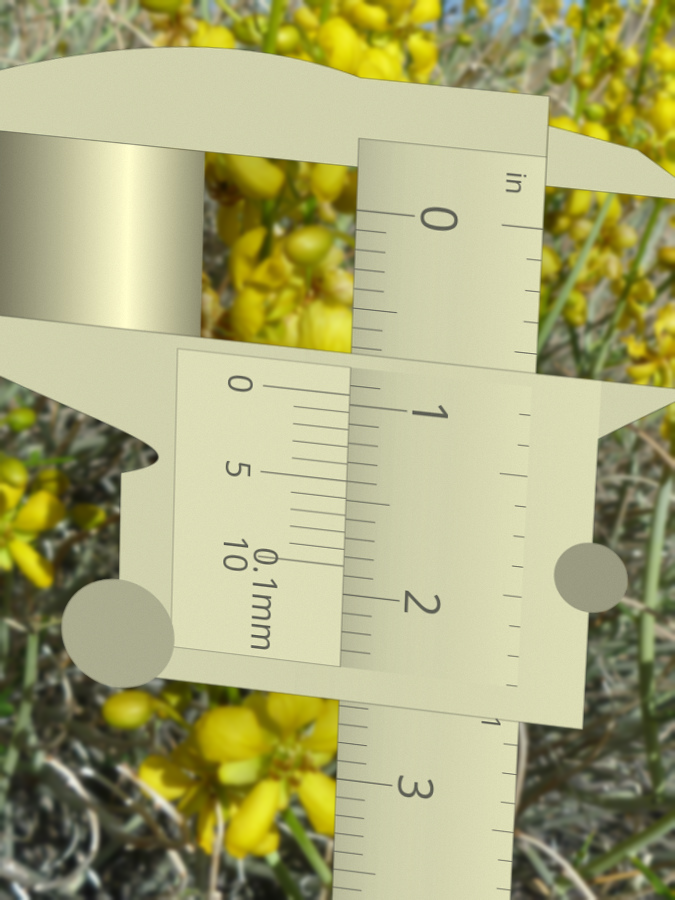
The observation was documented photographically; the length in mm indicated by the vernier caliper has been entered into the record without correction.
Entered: 9.5 mm
